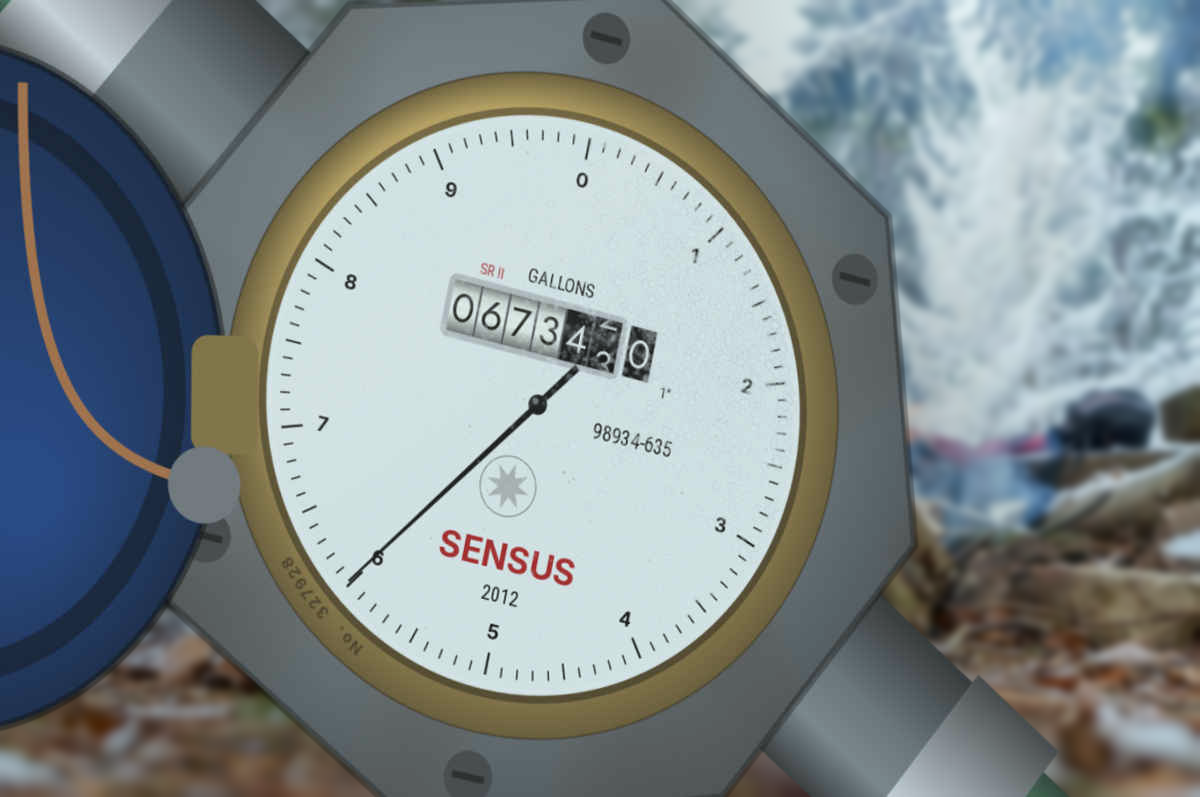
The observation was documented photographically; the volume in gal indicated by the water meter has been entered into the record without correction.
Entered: 673426.0 gal
